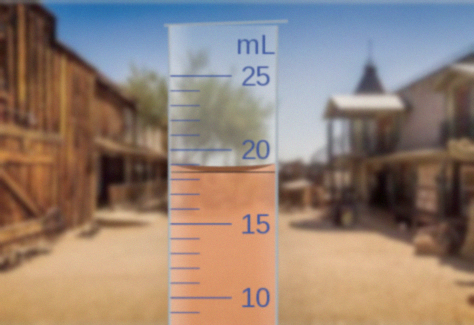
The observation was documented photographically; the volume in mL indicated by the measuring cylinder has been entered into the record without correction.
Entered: 18.5 mL
